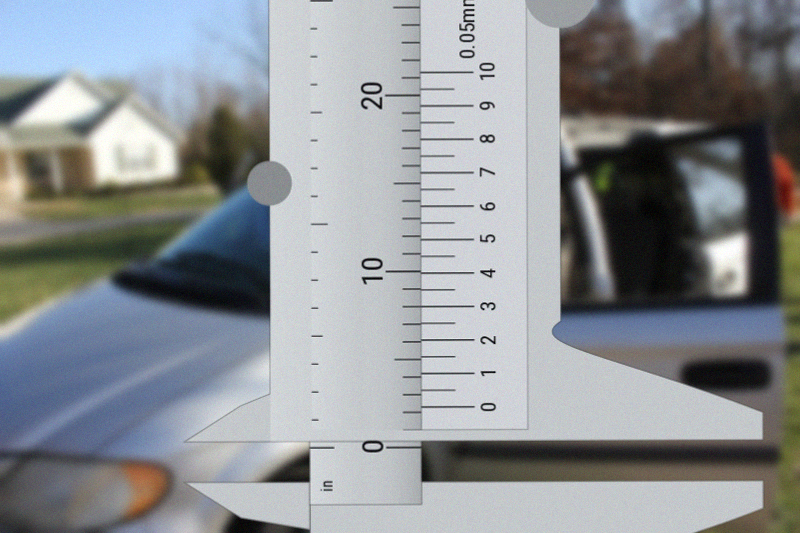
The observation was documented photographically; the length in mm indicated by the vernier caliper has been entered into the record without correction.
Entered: 2.3 mm
